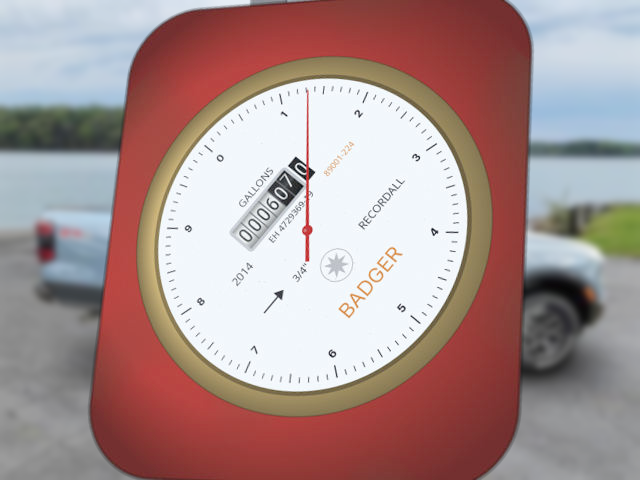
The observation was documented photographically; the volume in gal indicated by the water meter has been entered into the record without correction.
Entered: 6071.3 gal
